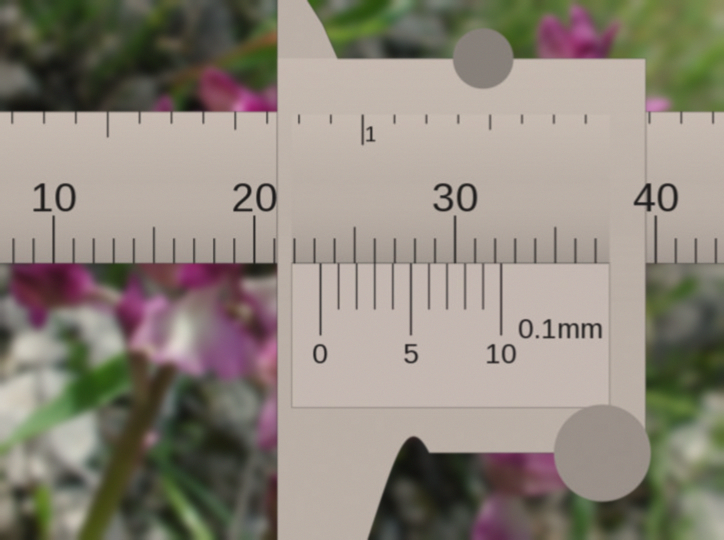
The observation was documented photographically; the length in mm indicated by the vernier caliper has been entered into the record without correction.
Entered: 23.3 mm
